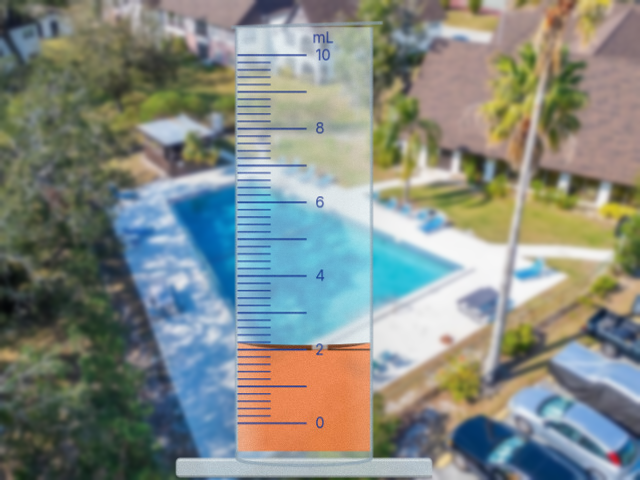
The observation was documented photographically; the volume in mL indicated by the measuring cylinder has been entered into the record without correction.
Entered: 2 mL
